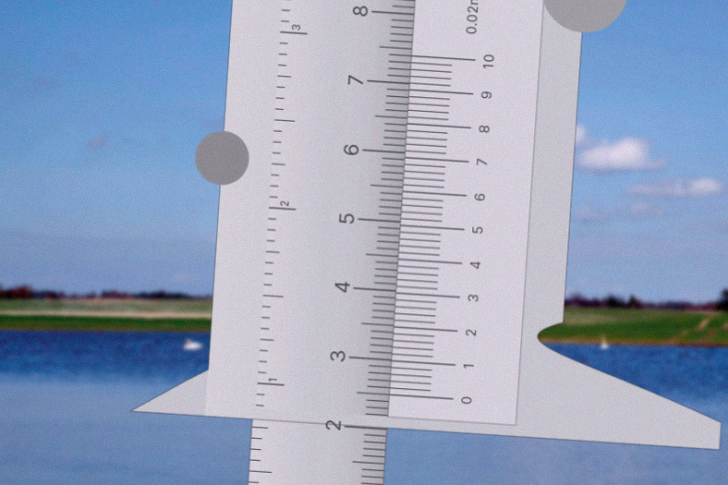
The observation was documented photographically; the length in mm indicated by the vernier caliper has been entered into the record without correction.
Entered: 25.0 mm
